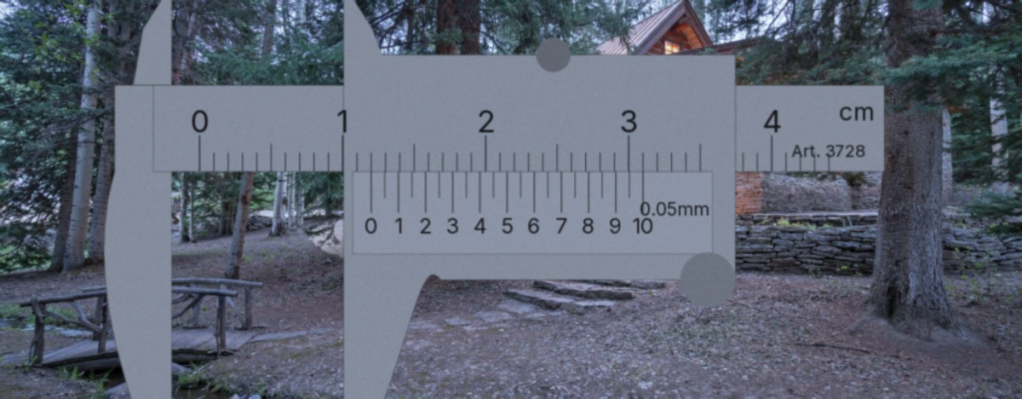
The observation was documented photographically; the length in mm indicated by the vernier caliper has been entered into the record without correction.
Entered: 12.0 mm
